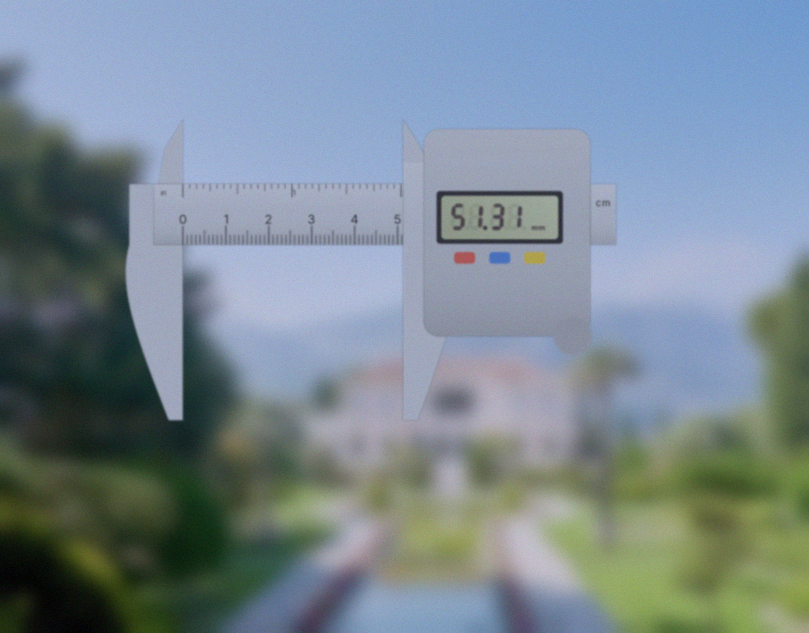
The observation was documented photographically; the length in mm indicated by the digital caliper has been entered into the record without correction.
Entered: 51.31 mm
